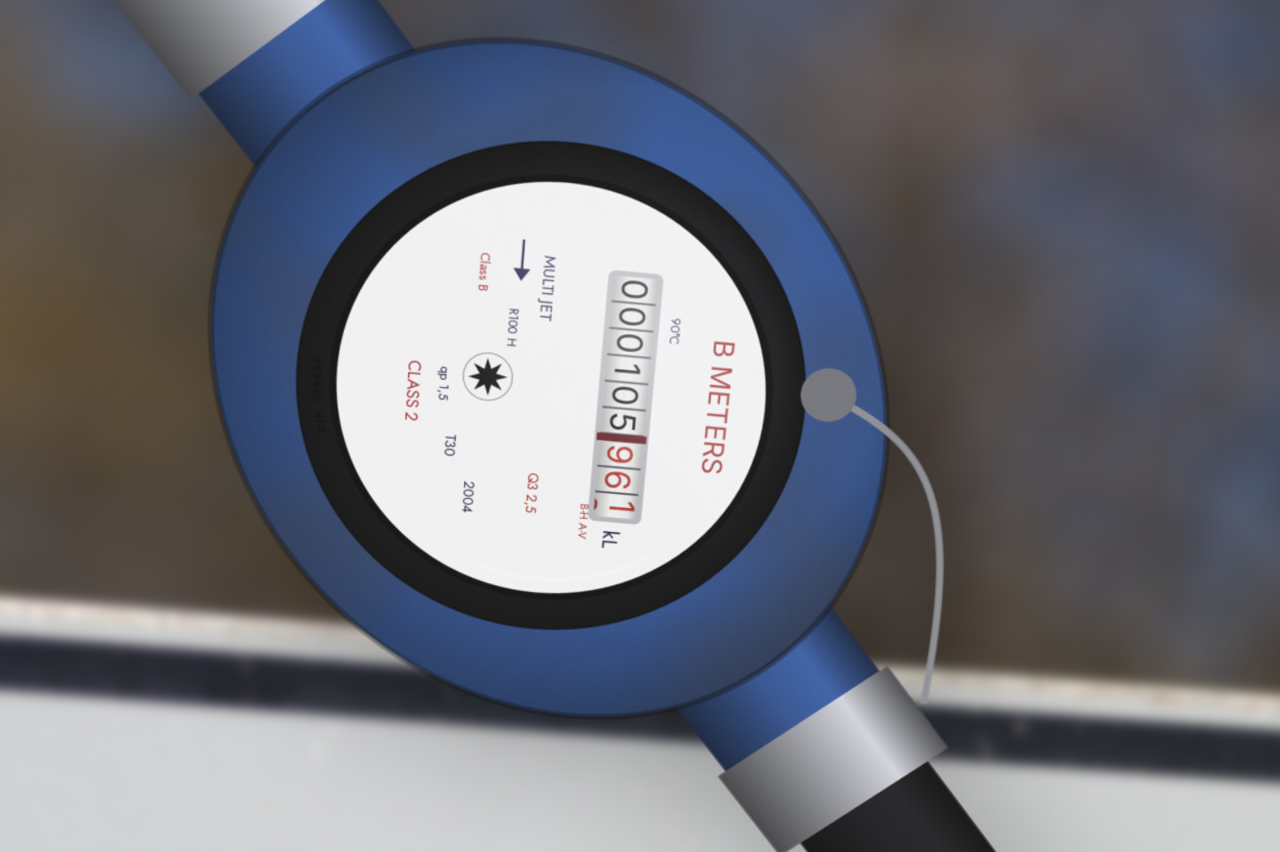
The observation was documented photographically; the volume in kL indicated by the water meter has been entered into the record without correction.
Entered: 105.961 kL
